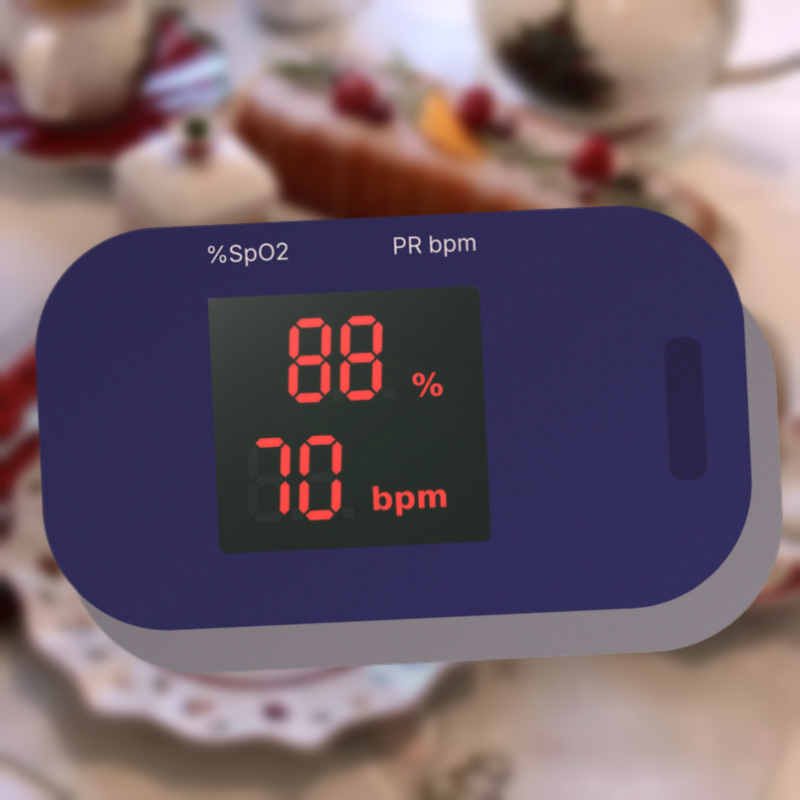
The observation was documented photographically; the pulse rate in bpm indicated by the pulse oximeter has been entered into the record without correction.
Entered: 70 bpm
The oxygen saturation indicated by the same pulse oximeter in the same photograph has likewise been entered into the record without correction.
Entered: 88 %
